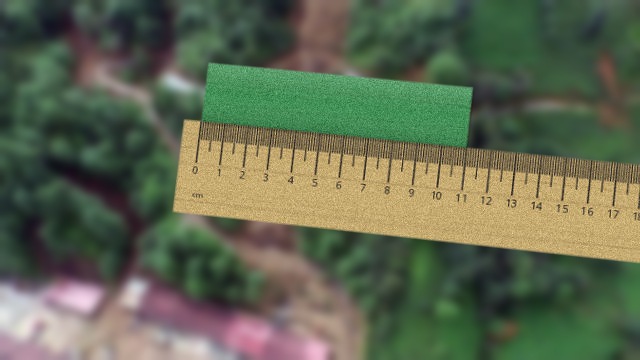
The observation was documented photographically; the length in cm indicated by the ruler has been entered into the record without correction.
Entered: 11 cm
